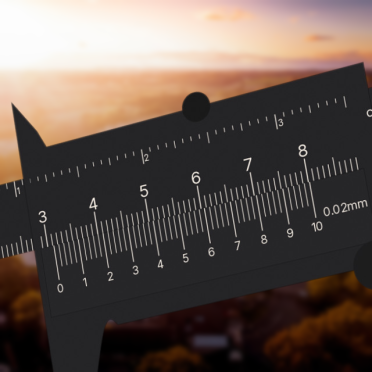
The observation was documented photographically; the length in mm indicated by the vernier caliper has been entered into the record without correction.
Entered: 31.2 mm
